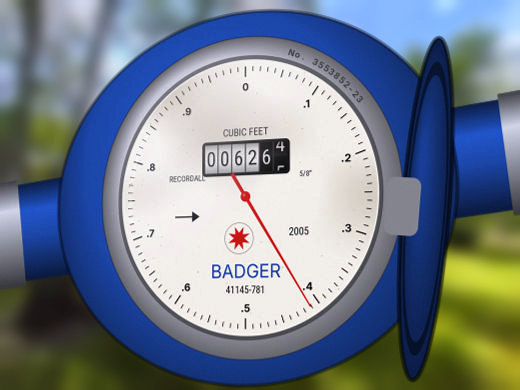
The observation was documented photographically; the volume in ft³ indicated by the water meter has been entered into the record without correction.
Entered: 6264.41 ft³
